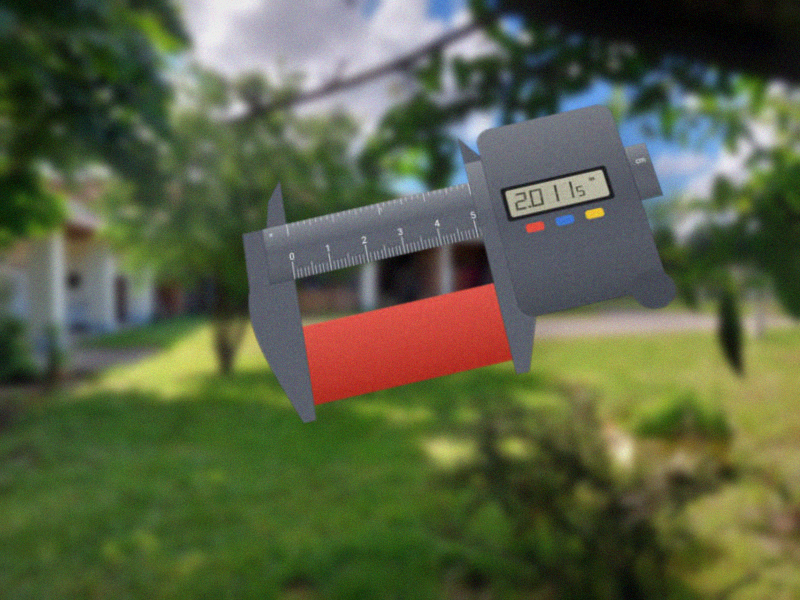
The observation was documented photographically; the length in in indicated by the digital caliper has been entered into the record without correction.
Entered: 2.0115 in
